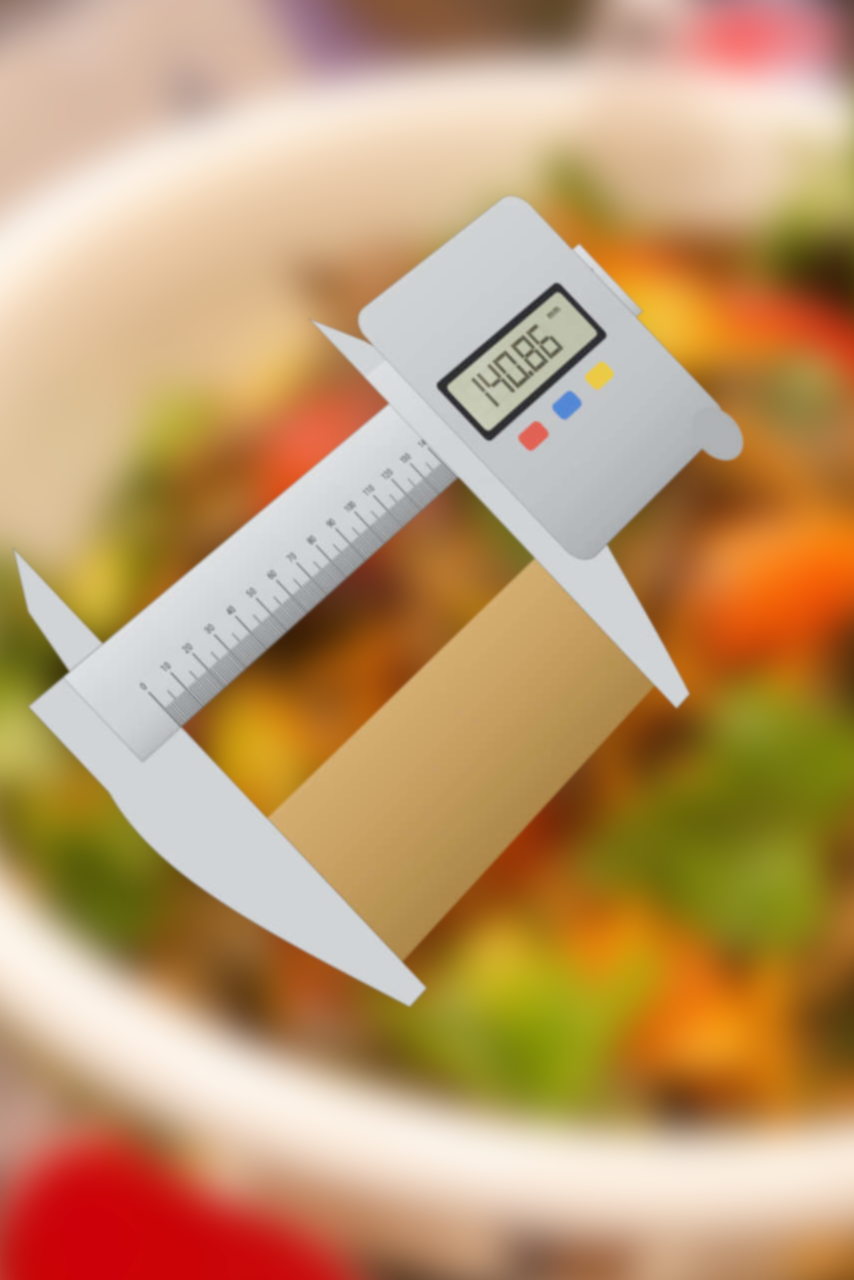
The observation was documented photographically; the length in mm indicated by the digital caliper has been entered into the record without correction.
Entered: 140.86 mm
